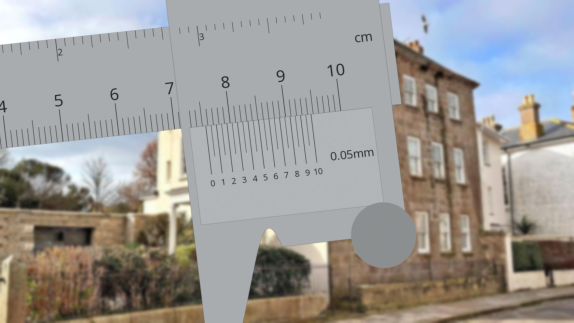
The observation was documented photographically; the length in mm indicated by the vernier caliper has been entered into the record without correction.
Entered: 75.6 mm
